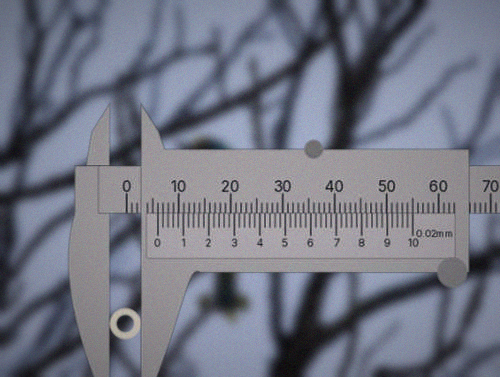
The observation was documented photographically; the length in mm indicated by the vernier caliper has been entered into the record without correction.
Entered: 6.0 mm
